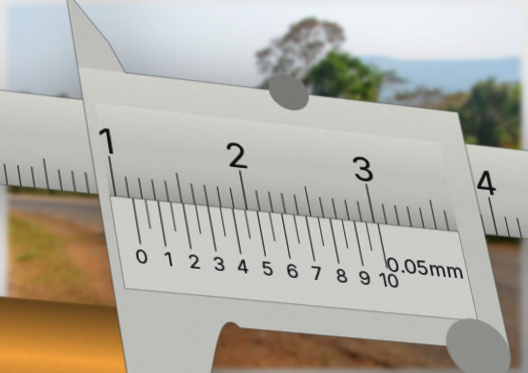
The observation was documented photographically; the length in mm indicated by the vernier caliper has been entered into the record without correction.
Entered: 11.3 mm
